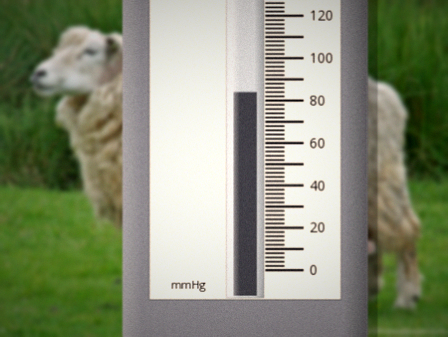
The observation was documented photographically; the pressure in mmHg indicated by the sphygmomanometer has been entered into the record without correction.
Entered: 84 mmHg
